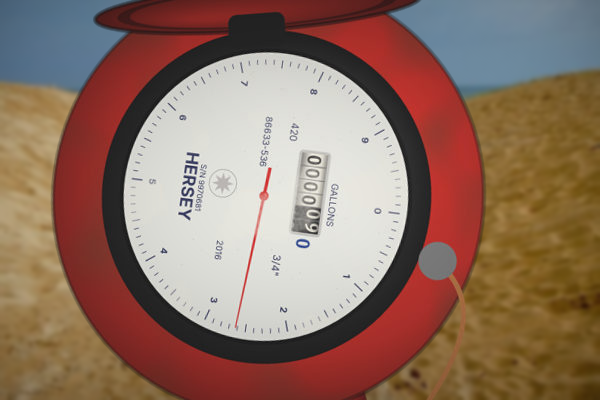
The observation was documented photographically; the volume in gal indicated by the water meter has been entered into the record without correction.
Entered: 92.6 gal
